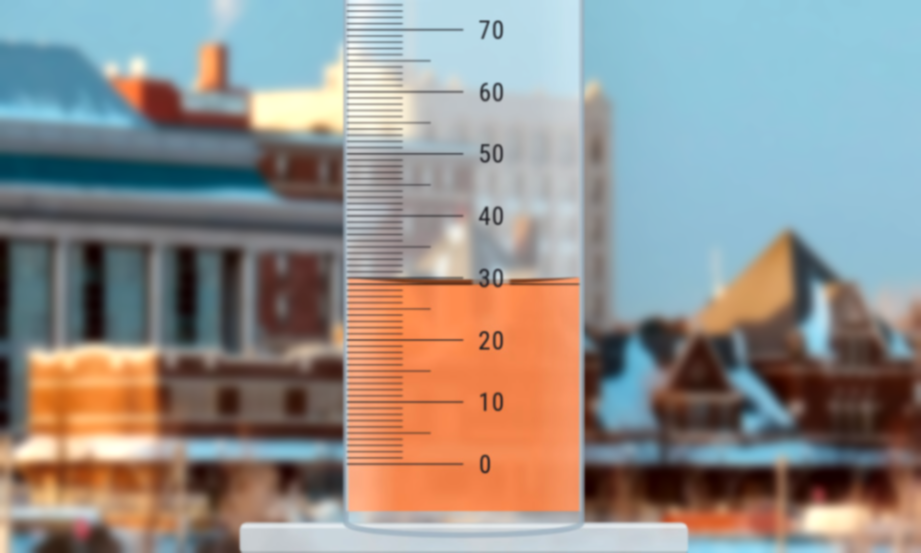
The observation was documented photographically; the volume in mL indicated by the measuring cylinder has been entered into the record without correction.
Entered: 29 mL
